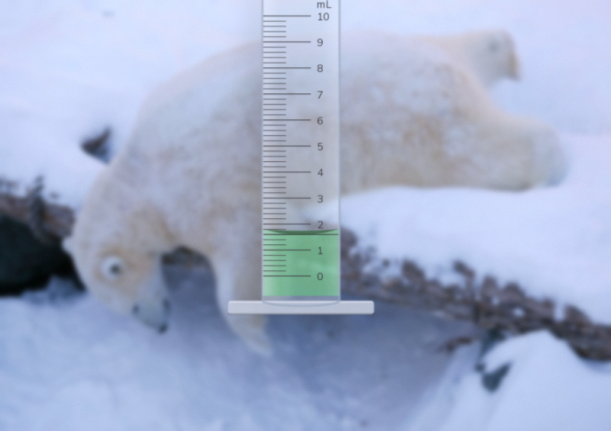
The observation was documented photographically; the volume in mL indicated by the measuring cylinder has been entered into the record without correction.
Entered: 1.6 mL
